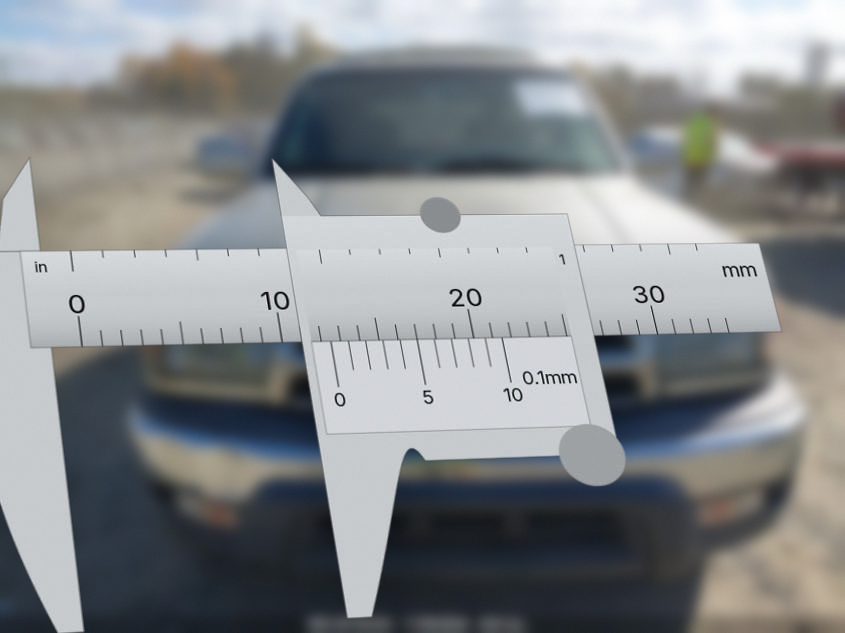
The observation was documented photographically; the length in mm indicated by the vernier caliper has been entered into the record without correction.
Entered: 12.5 mm
